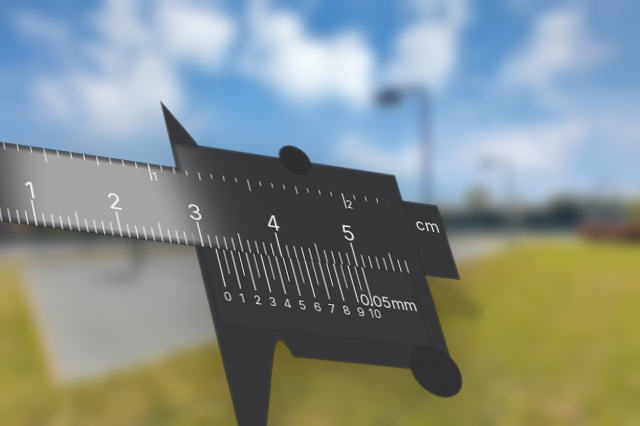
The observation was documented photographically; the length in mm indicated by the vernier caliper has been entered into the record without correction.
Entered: 31.6 mm
